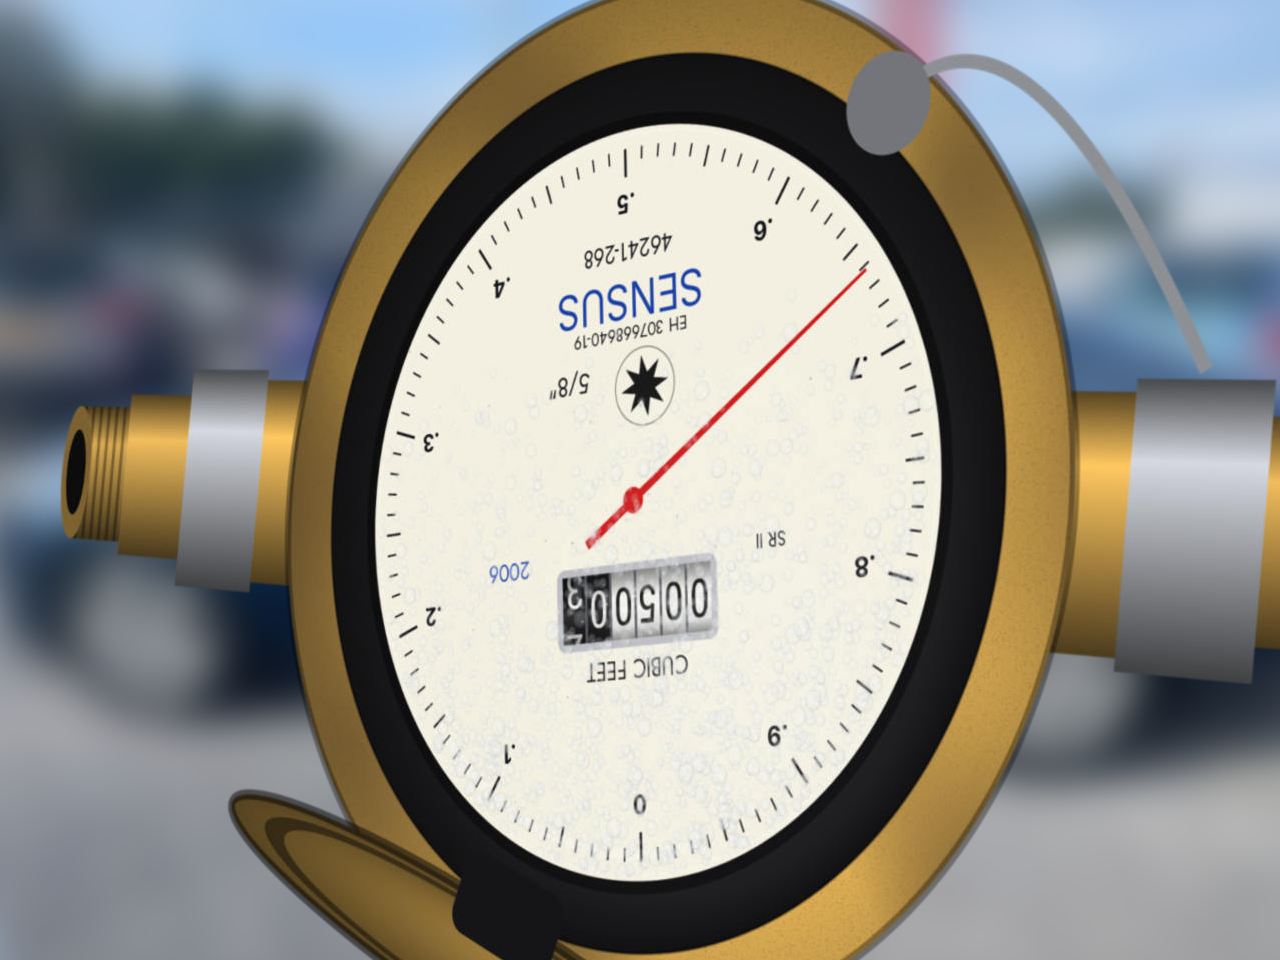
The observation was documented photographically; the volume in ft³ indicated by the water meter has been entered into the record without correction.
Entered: 5002.66 ft³
